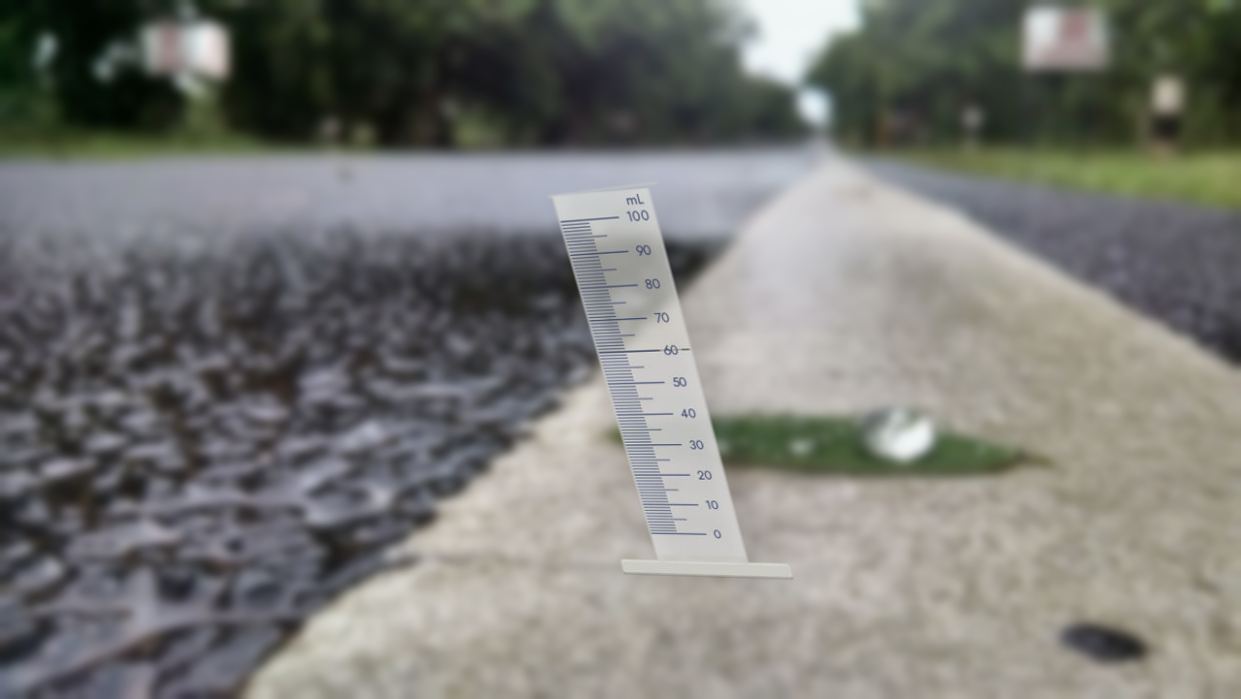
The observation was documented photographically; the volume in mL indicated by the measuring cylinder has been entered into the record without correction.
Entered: 60 mL
